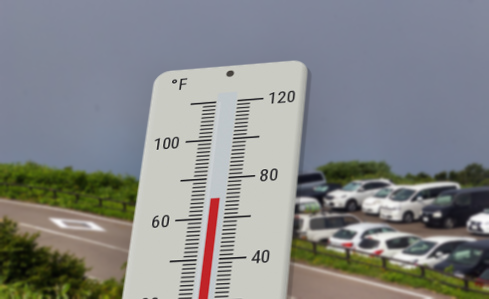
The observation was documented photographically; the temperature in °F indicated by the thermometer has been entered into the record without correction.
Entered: 70 °F
